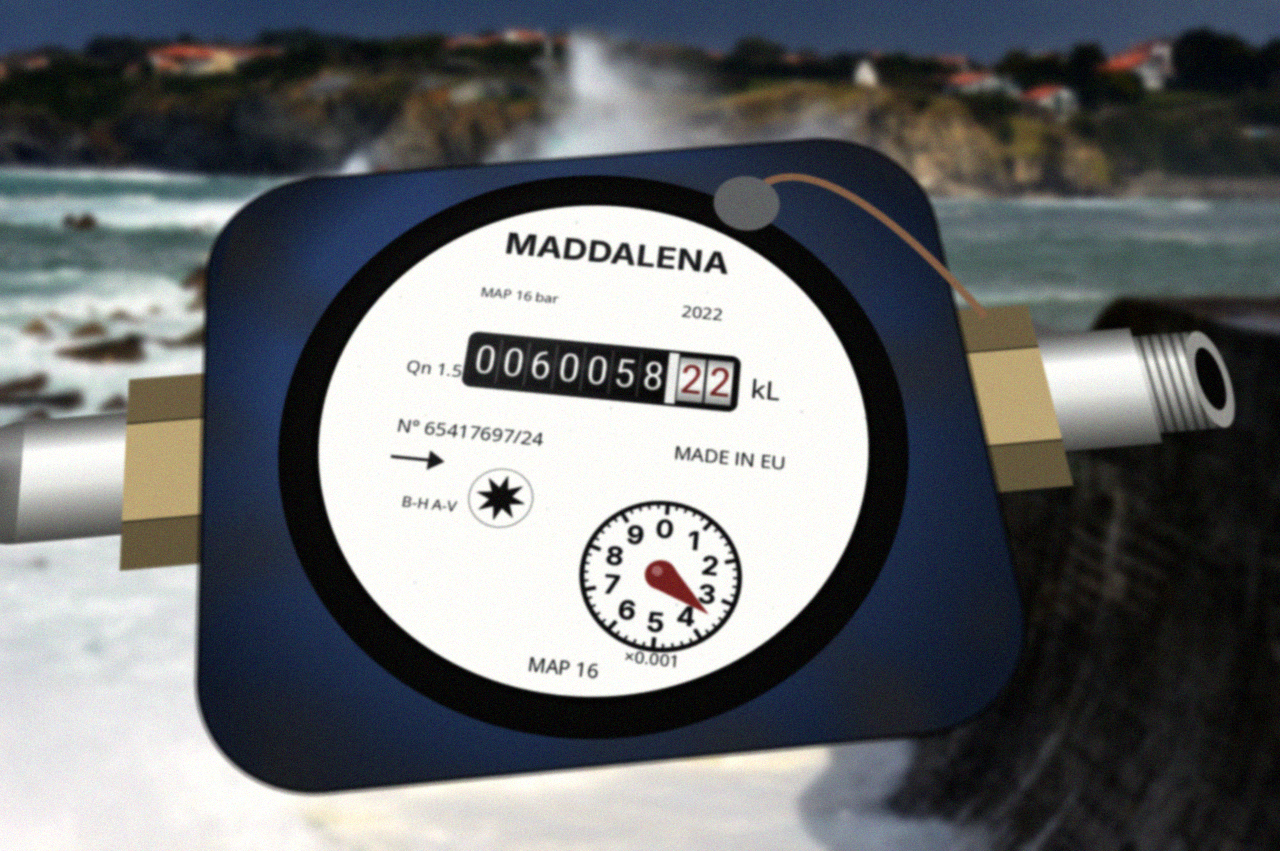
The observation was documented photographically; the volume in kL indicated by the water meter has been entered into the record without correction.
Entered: 60058.223 kL
